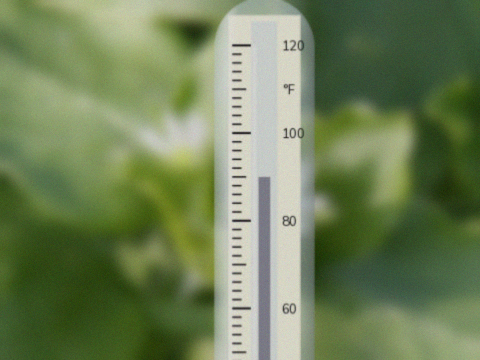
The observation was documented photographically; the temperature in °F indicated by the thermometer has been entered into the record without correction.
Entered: 90 °F
